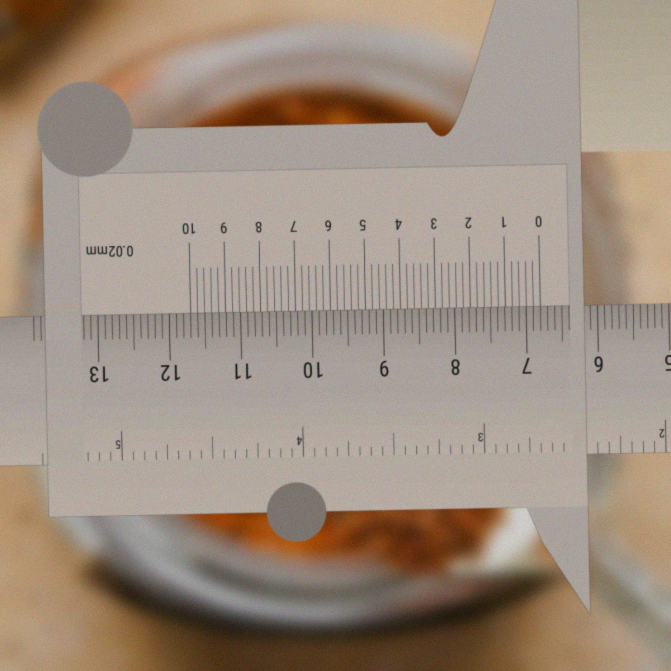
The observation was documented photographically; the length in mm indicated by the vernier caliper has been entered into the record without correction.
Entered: 68.0 mm
